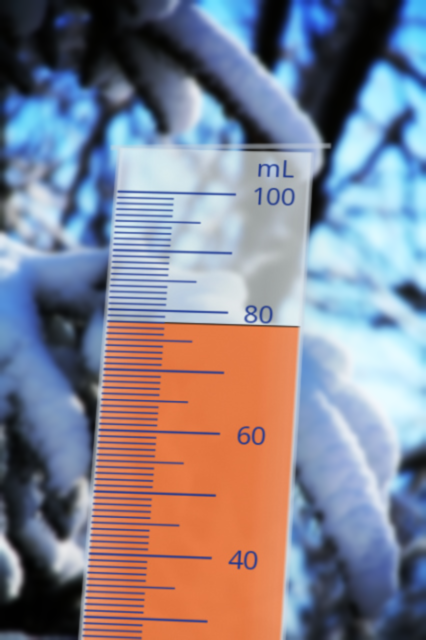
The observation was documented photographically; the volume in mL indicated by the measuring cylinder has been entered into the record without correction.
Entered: 78 mL
